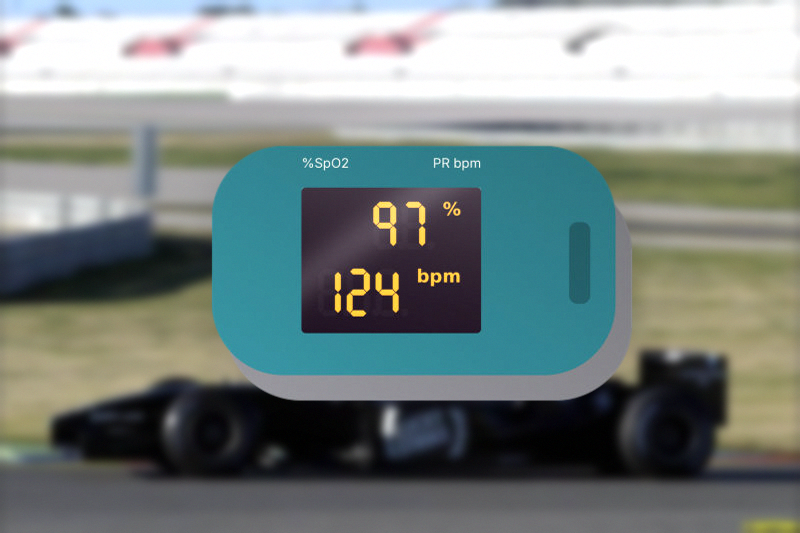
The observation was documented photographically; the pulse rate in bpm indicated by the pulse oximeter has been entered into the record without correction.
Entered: 124 bpm
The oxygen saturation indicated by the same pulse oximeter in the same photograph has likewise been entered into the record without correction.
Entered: 97 %
